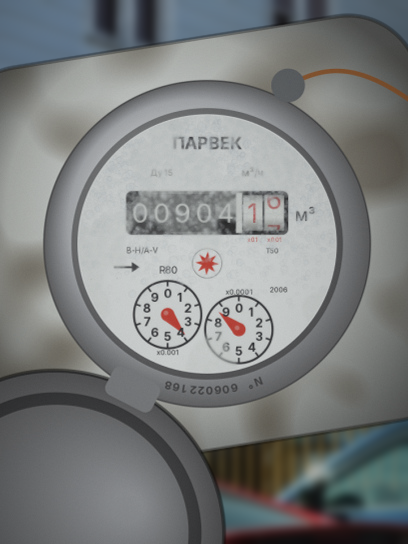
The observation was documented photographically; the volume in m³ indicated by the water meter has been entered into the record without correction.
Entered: 904.1638 m³
